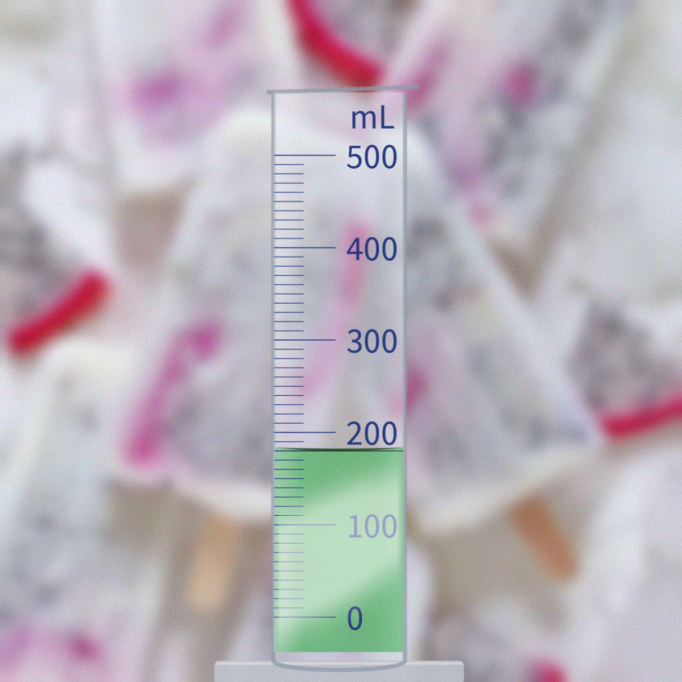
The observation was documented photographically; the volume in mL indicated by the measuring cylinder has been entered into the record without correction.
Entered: 180 mL
